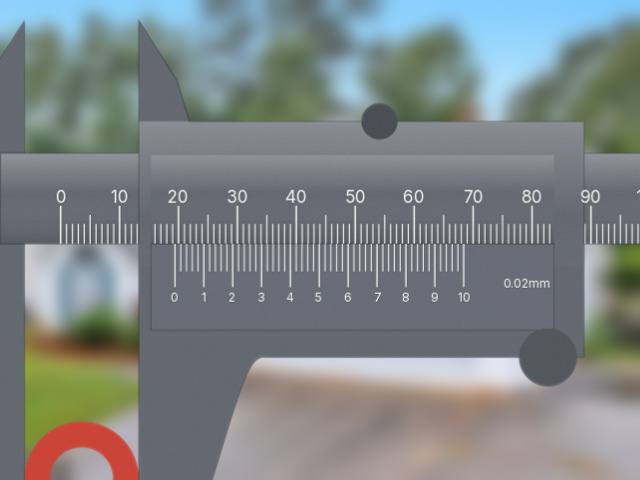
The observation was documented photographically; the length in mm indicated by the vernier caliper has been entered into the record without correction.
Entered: 19.4 mm
